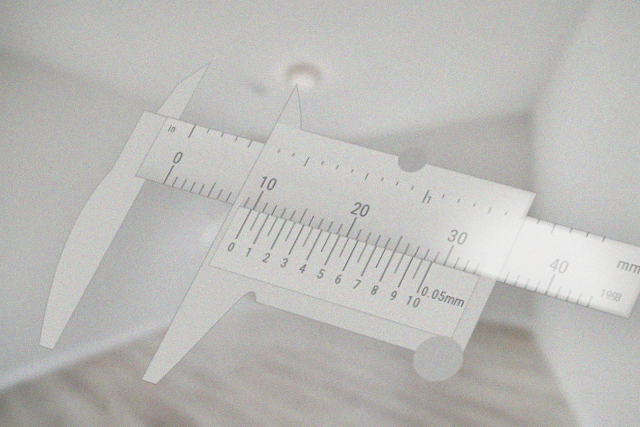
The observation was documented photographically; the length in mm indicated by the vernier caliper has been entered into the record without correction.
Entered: 9.8 mm
